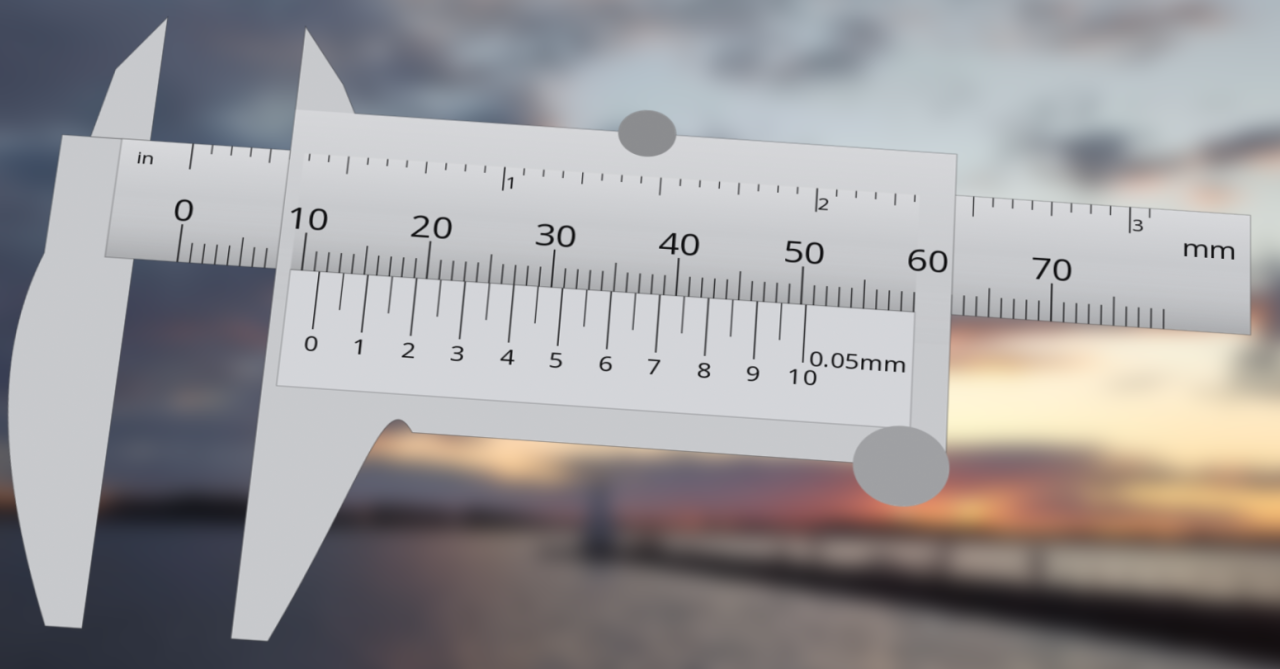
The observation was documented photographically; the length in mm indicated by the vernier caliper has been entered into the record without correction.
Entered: 11.4 mm
